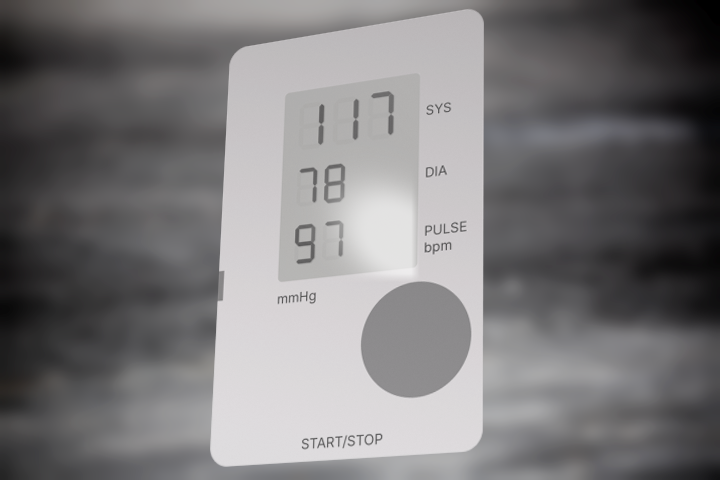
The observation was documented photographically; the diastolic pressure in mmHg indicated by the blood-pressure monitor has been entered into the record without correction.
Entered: 78 mmHg
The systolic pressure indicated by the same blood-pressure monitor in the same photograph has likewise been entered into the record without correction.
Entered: 117 mmHg
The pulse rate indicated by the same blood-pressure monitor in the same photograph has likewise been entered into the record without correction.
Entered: 97 bpm
